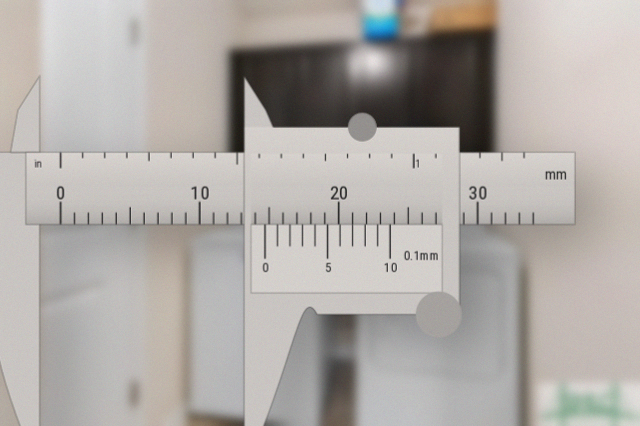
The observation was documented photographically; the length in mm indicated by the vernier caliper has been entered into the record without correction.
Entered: 14.7 mm
